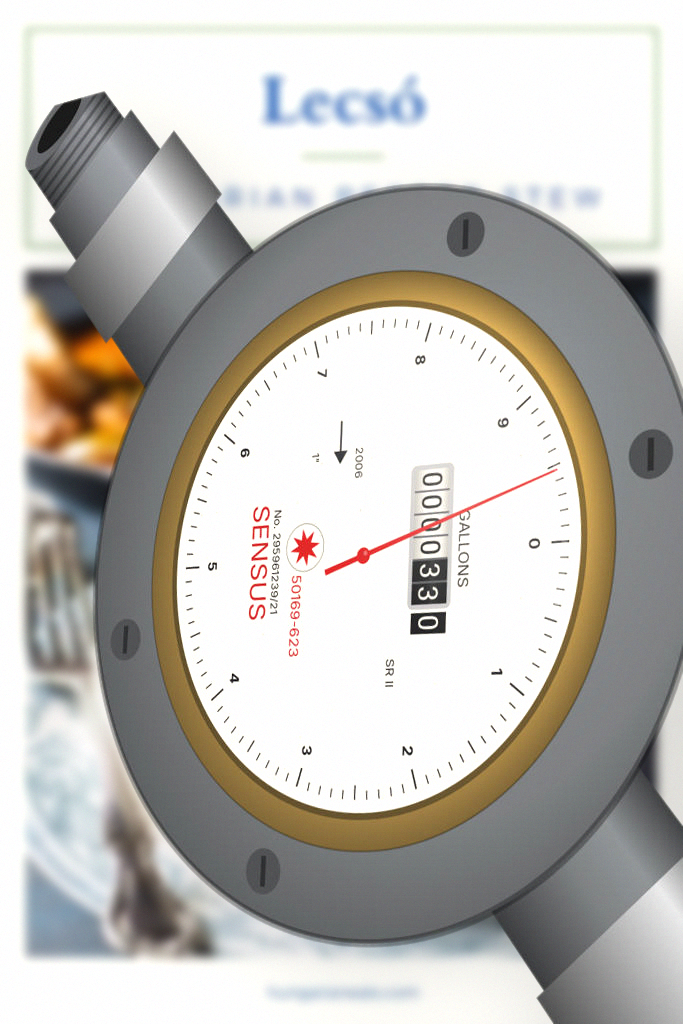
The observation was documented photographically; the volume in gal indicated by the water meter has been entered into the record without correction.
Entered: 329.5 gal
